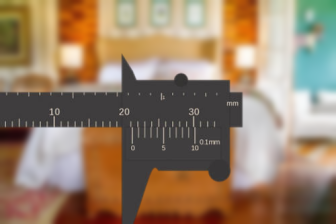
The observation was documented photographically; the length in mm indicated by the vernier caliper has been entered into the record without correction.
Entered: 21.2 mm
